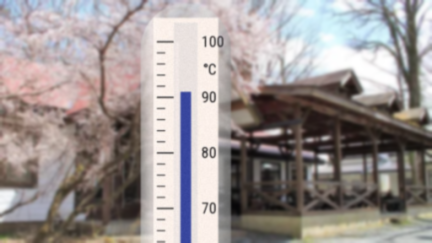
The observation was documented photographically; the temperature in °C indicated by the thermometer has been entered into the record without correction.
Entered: 91 °C
